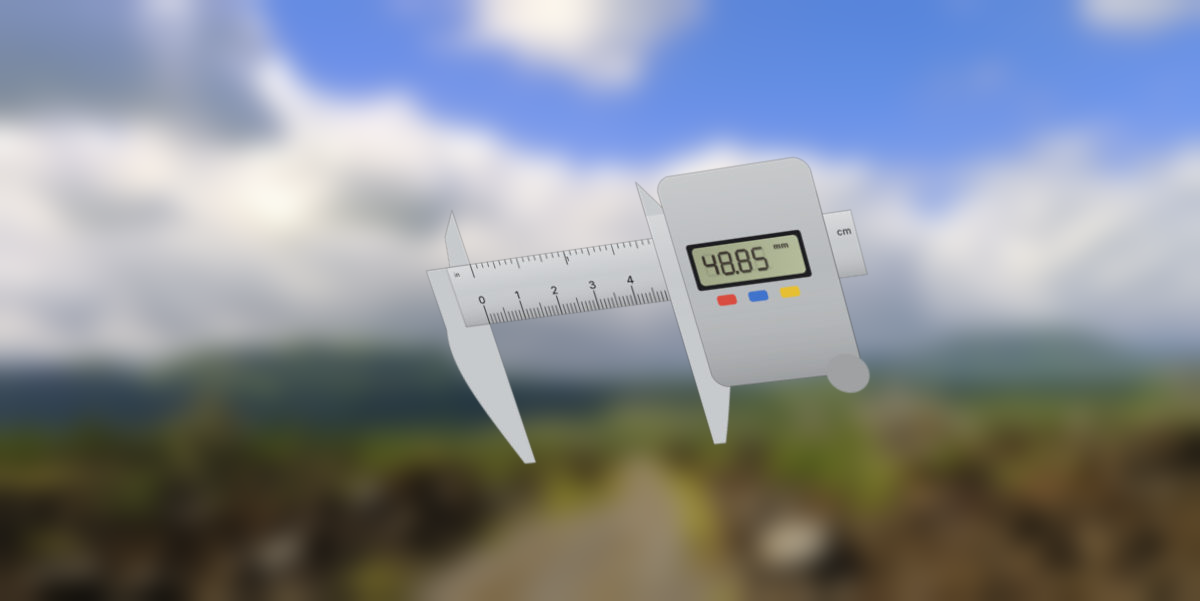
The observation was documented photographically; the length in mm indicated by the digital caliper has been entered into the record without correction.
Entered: 48.85 mm
